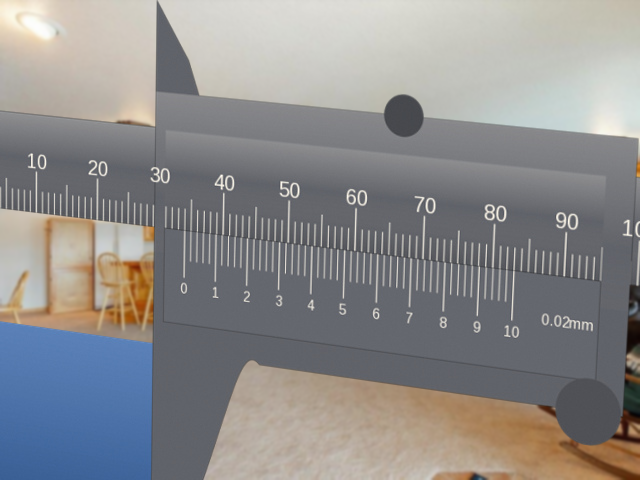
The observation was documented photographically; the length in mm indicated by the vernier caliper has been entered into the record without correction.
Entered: 34.0 mm
